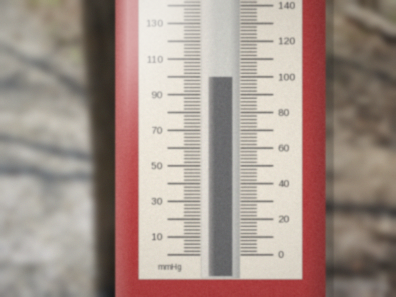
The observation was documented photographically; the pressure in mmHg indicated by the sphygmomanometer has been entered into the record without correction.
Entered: 100 mmHg
